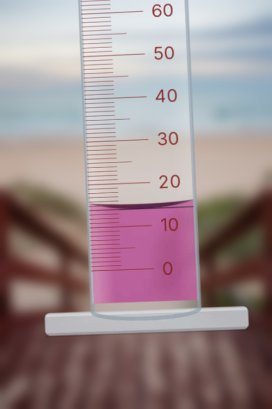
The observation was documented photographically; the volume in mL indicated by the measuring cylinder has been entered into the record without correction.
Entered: 14 mL
